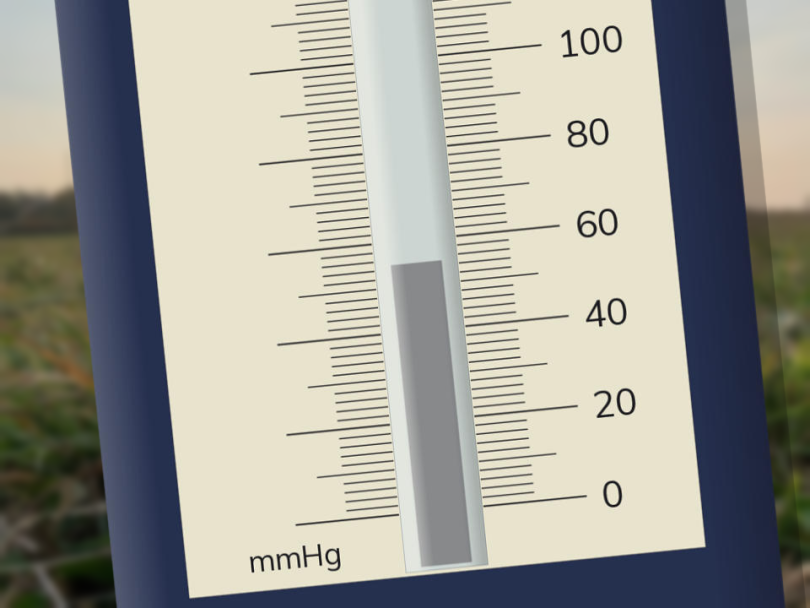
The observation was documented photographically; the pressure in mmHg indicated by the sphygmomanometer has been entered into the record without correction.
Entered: 55 mmHg
